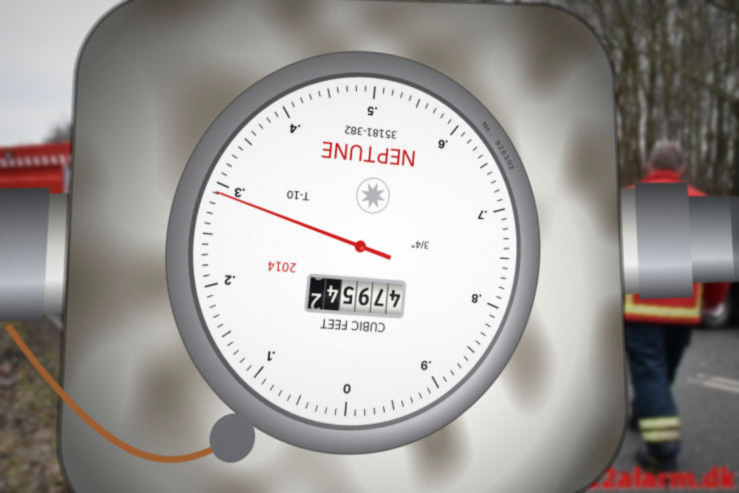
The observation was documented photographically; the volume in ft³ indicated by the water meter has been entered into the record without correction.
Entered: 479542.29 ft³
